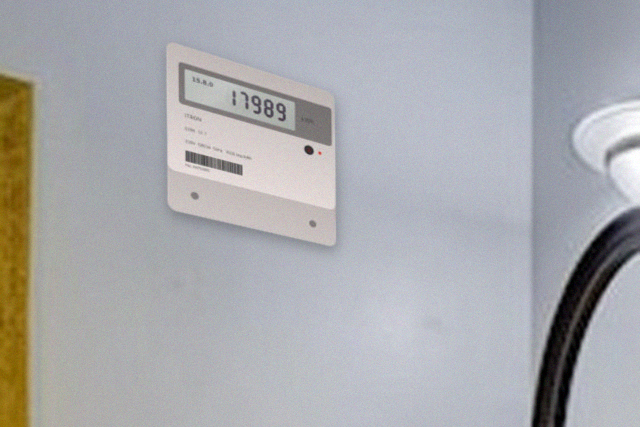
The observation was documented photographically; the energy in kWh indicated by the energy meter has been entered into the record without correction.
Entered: 17989 kWh
